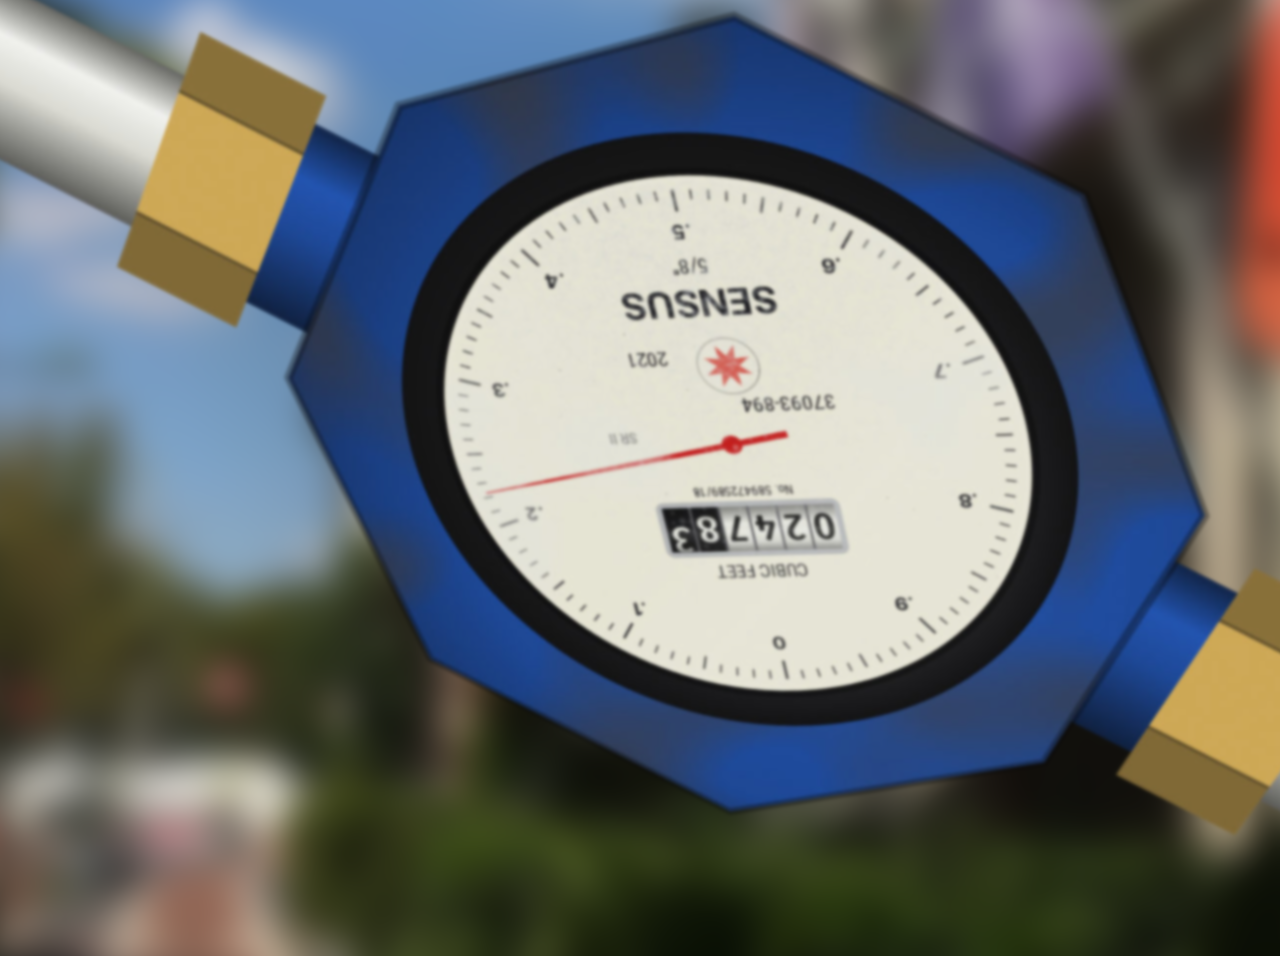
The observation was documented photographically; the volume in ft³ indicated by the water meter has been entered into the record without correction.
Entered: 24783.22 ft³
